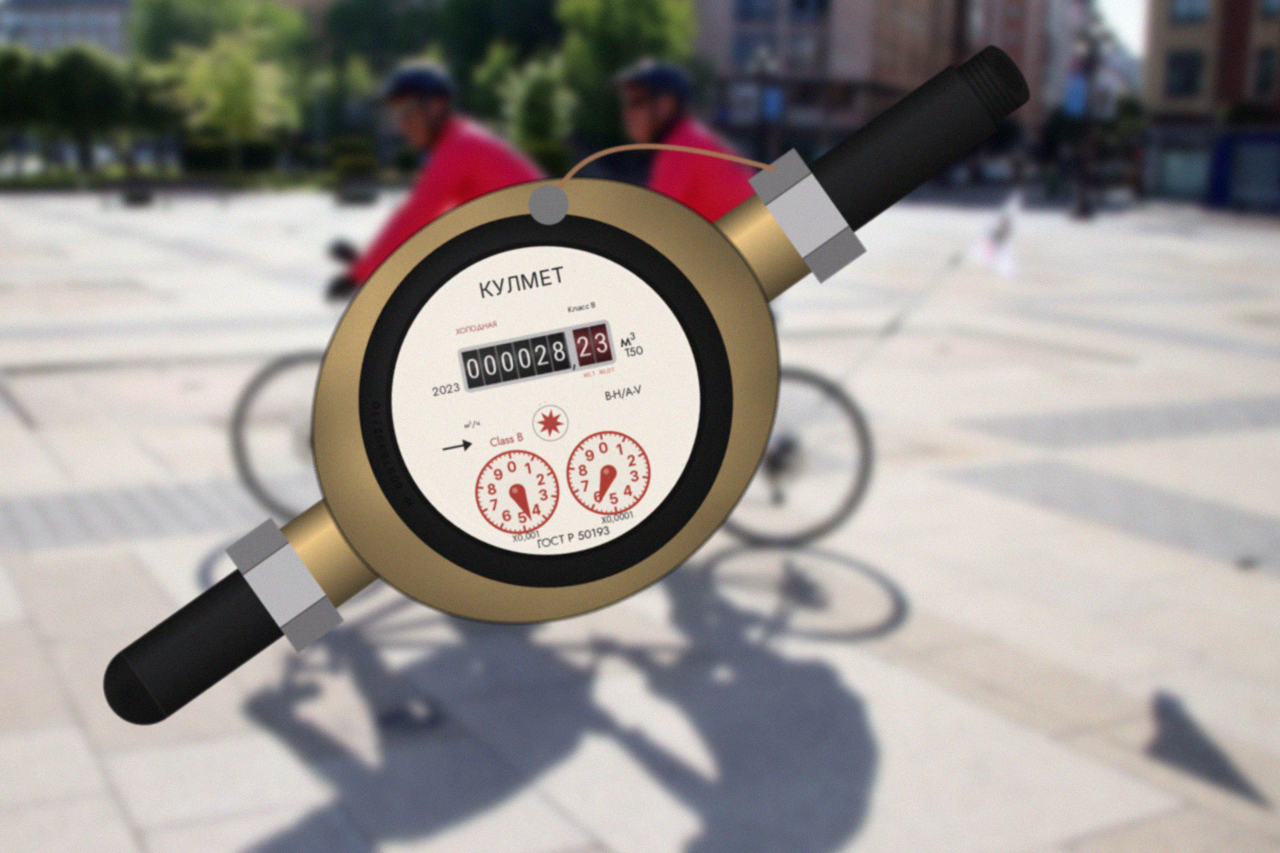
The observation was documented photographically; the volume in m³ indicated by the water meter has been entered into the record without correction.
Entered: 28.2345 m³
